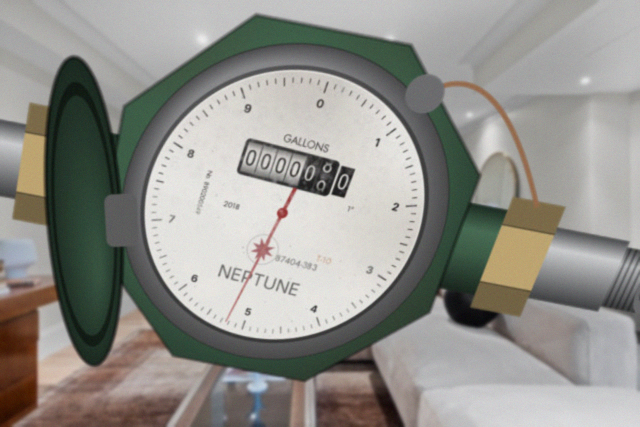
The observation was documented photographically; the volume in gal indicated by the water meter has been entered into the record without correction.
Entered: 85.2 gal
